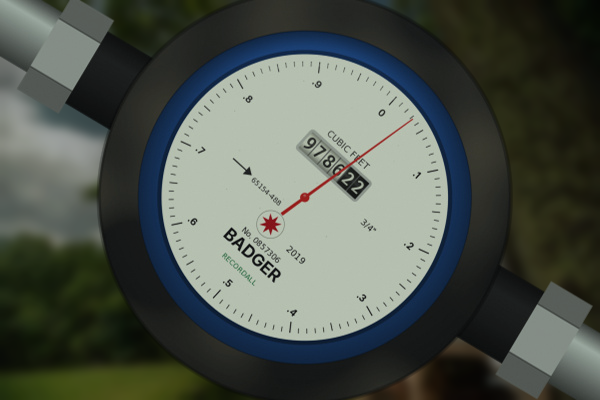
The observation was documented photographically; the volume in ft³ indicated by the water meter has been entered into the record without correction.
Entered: 978622.03 ft³
